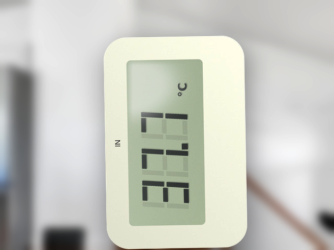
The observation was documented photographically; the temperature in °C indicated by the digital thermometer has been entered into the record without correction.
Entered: 37.7 °C
